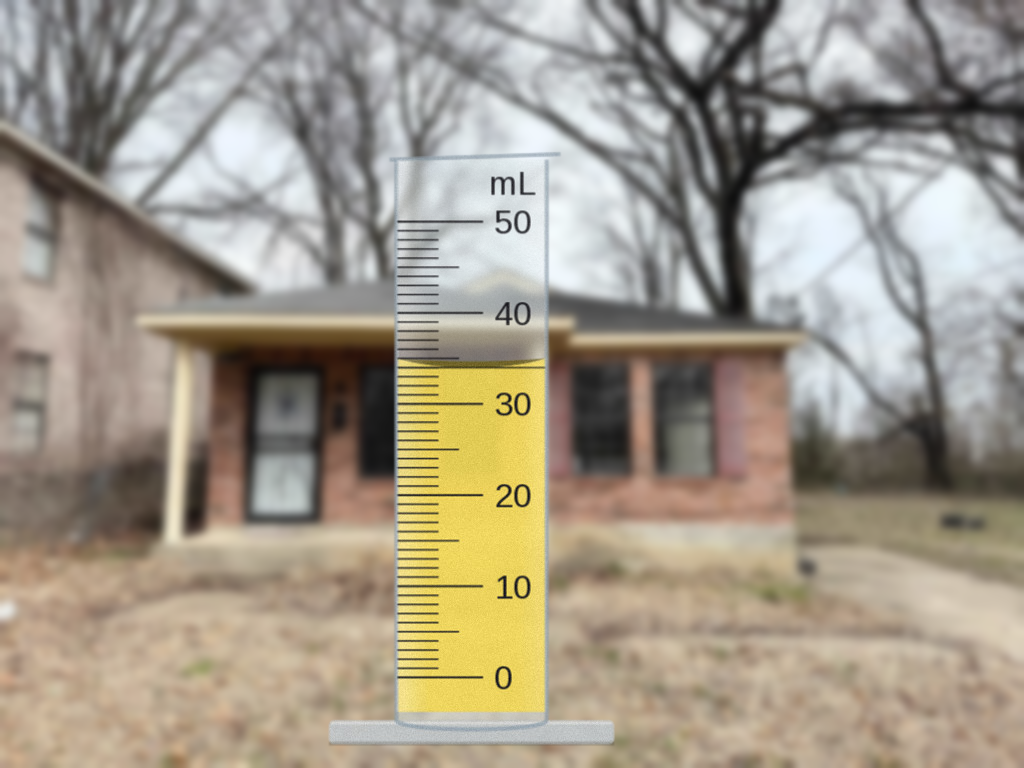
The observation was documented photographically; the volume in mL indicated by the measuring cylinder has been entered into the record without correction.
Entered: 34 mL
